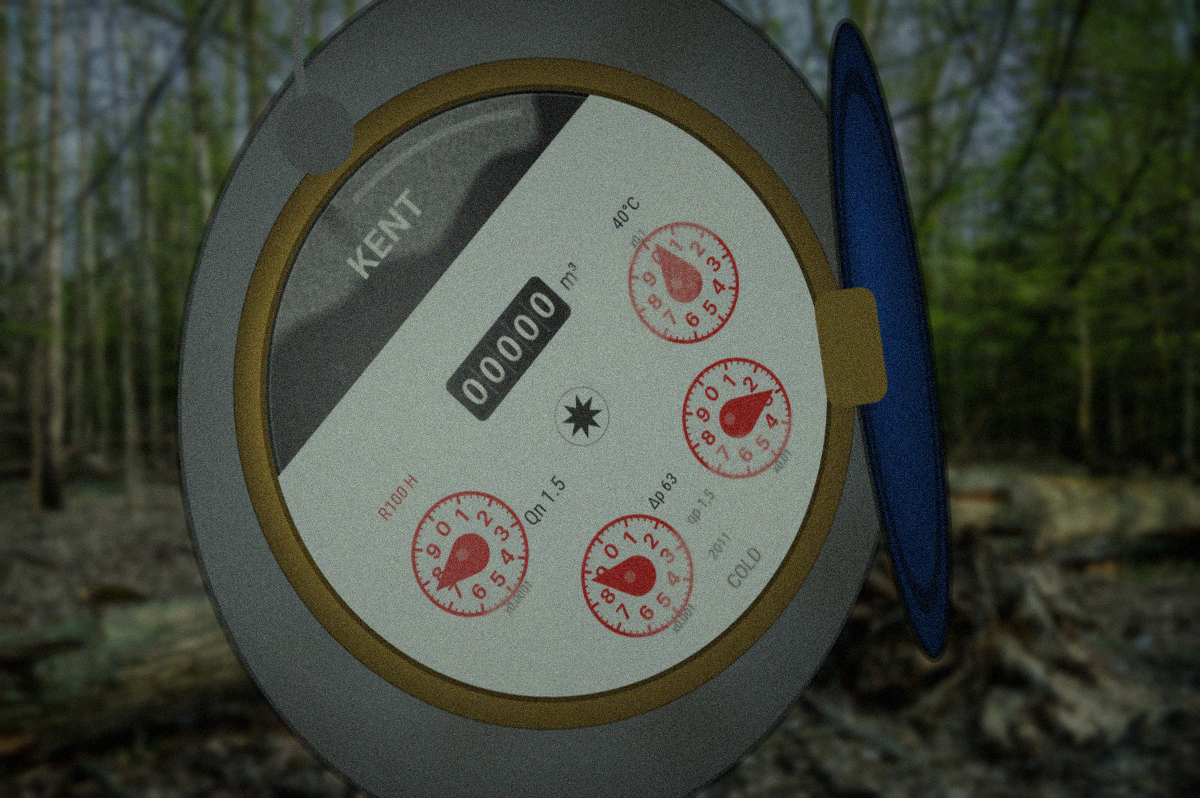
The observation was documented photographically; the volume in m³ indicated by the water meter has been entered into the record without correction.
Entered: 0.0287 m³
